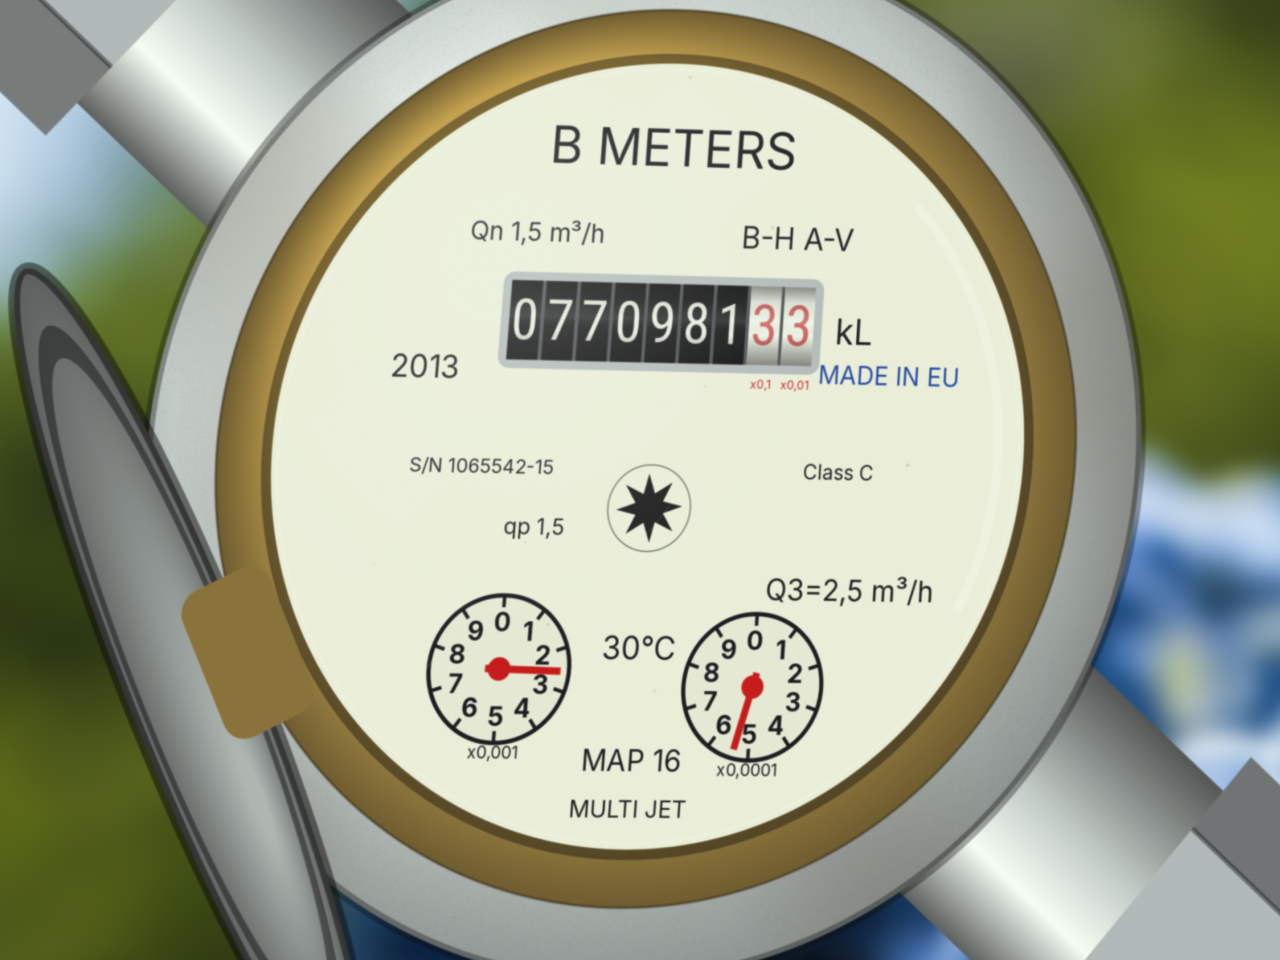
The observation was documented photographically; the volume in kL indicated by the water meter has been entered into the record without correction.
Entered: 770981.3325 kL
